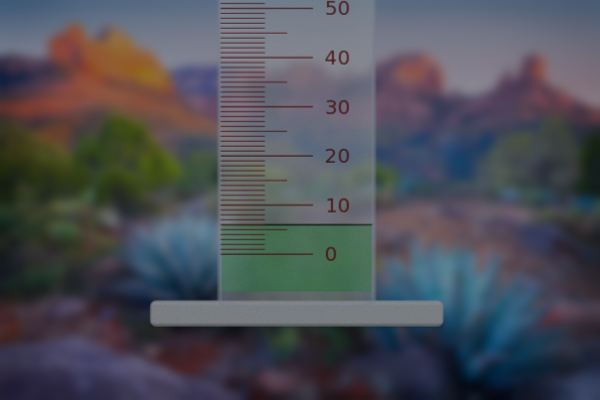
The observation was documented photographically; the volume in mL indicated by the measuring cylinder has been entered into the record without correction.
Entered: 6 mL
